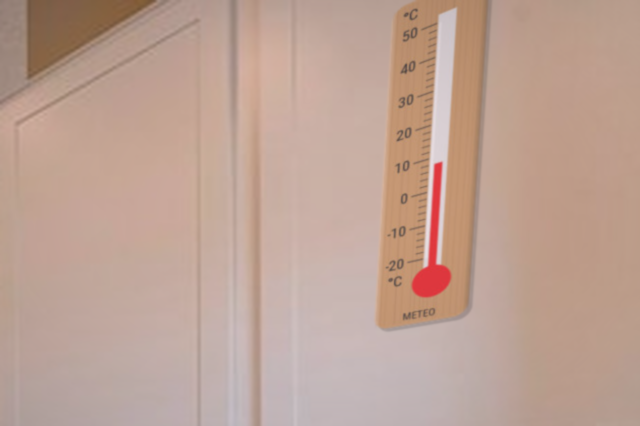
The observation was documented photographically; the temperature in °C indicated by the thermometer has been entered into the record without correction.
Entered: 8 °C
